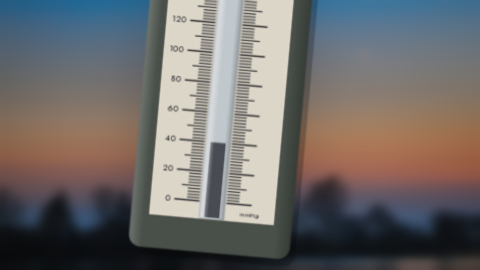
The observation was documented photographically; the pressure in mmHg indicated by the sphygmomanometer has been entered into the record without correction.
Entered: 40 mmHg
